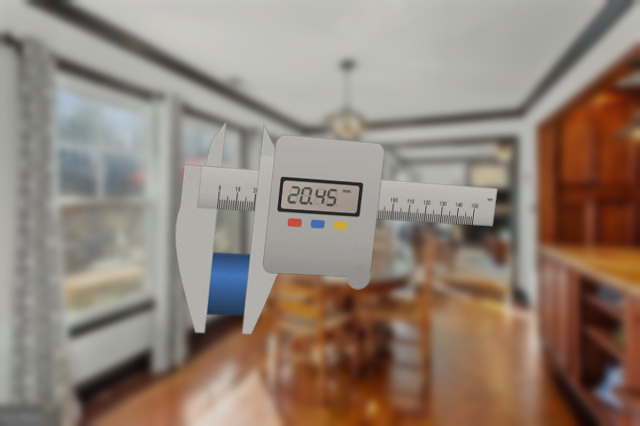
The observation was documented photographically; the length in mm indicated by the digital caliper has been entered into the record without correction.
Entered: 20.45 mm
